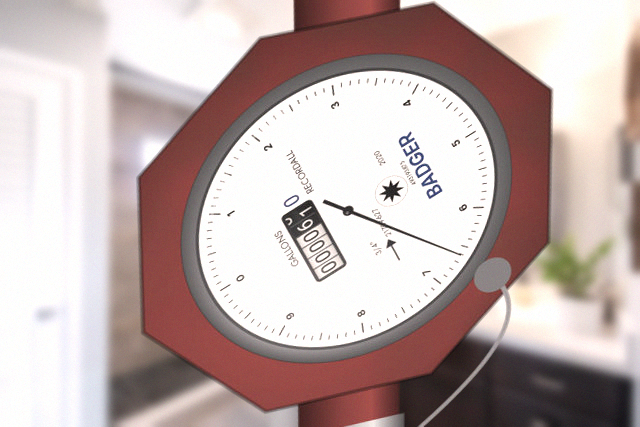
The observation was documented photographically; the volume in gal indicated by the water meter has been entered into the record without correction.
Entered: 606.6 gal
